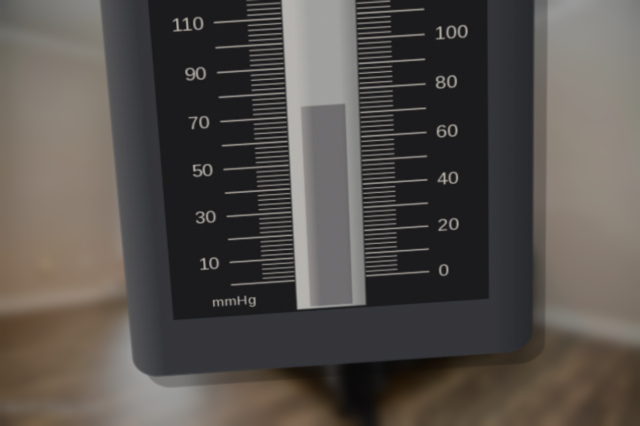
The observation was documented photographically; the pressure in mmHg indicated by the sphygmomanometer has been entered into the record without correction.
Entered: 74 mmHg
